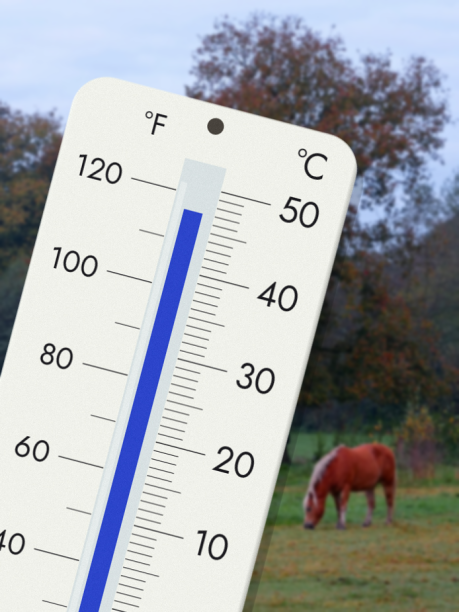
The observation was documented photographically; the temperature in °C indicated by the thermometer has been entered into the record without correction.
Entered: 47 °C
